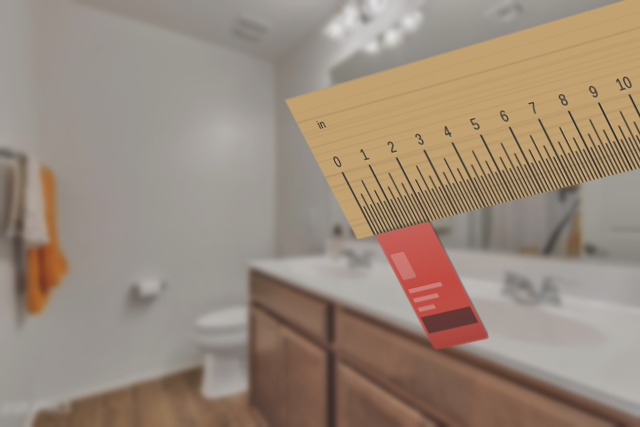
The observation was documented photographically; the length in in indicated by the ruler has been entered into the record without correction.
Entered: 2 in
